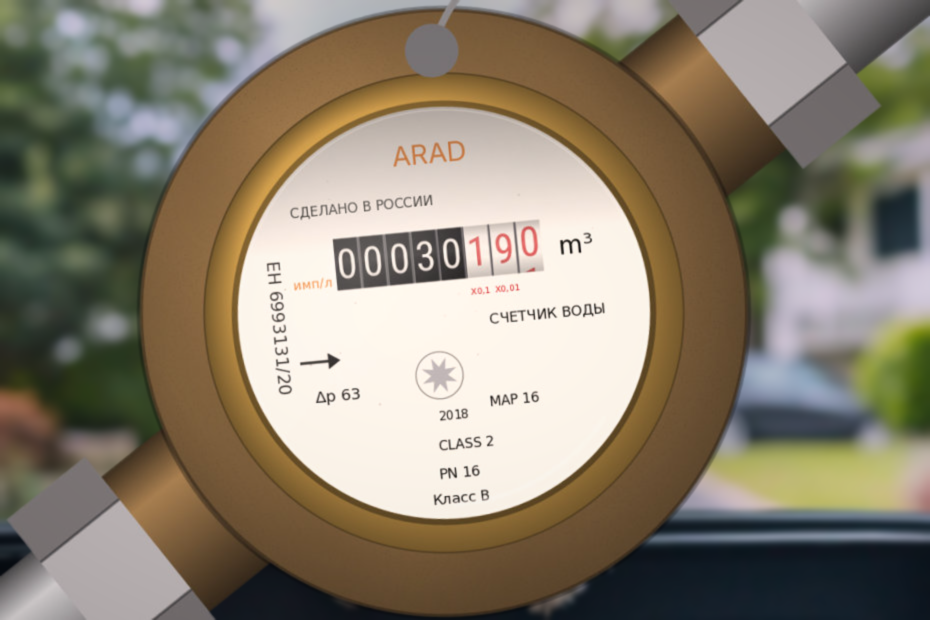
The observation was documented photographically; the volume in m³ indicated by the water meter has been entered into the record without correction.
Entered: 30.190 m³
